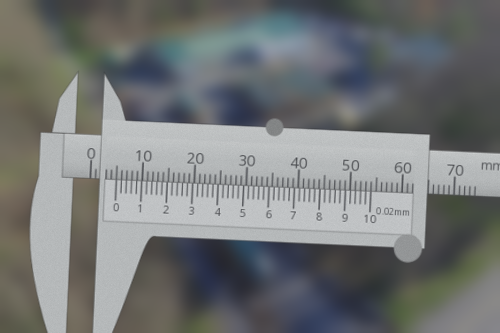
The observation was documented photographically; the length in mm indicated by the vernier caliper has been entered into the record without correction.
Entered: 5.0 mm
